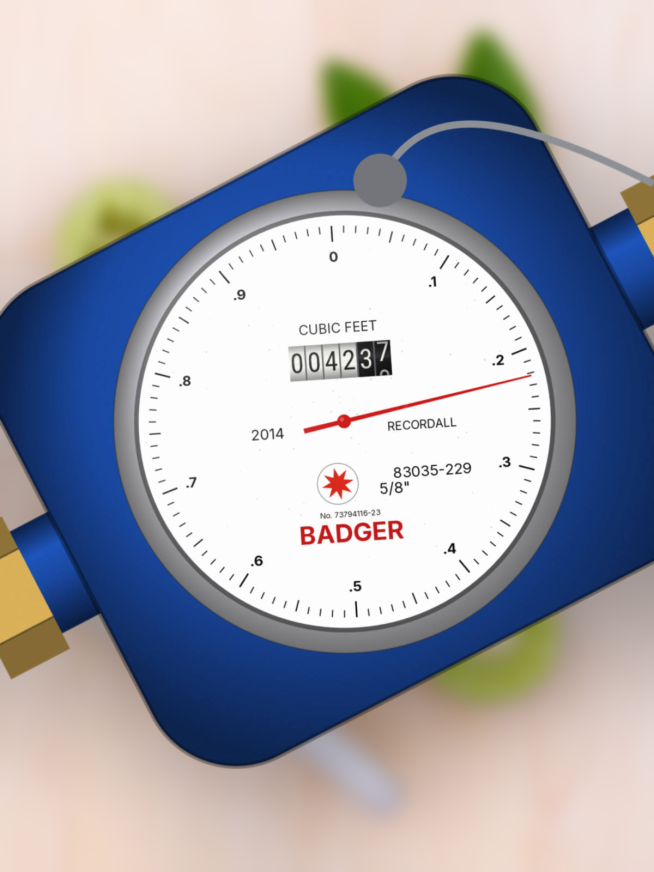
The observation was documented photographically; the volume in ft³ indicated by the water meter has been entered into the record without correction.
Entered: 4237.22 ft³
